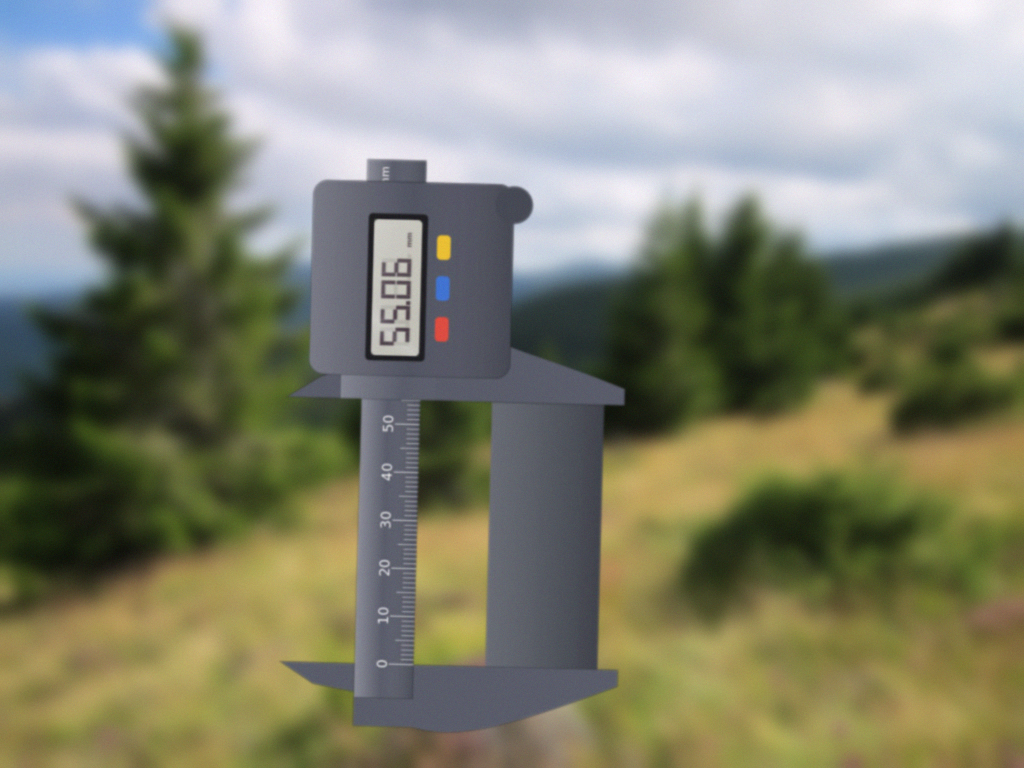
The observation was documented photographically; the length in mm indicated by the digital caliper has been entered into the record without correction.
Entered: 55.06 mm
